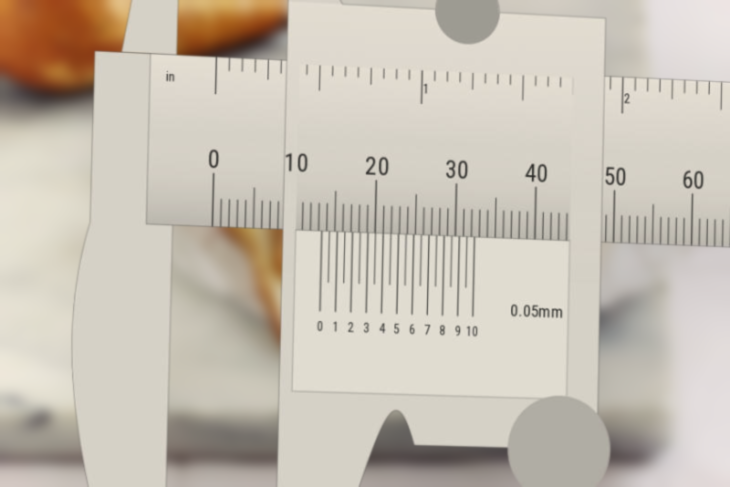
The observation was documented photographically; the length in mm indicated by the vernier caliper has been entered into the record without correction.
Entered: 13.4 mm
